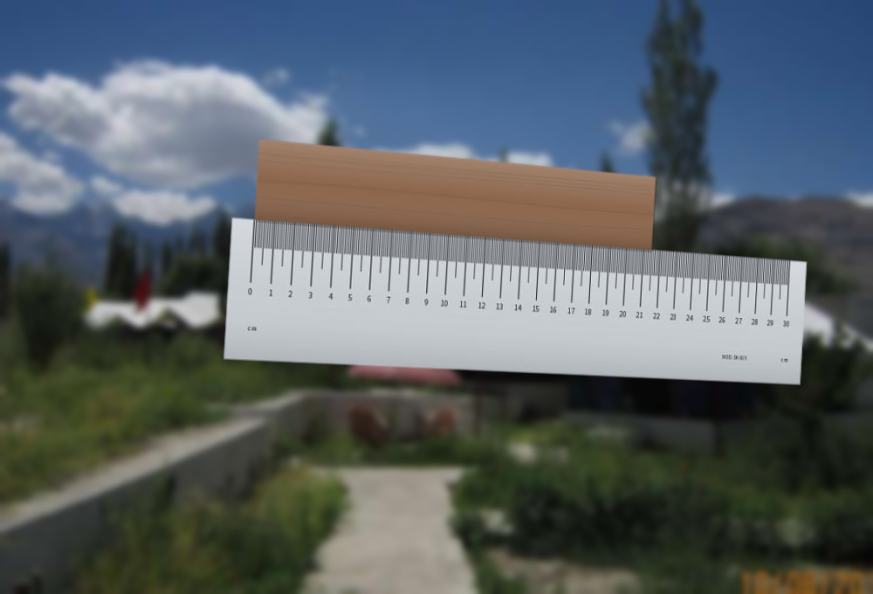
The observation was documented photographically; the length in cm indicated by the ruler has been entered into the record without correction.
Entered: 21.5 cm
